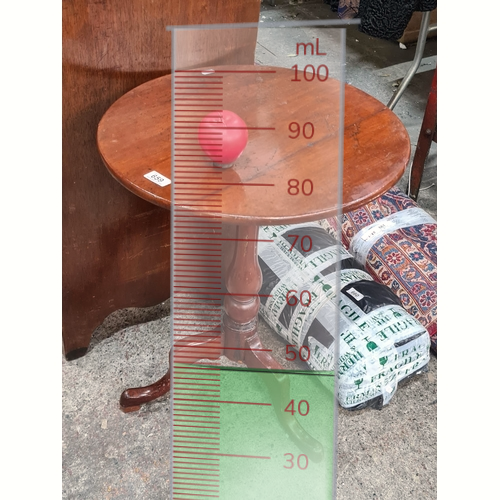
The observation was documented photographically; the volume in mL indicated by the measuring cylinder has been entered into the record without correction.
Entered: 46 mL
